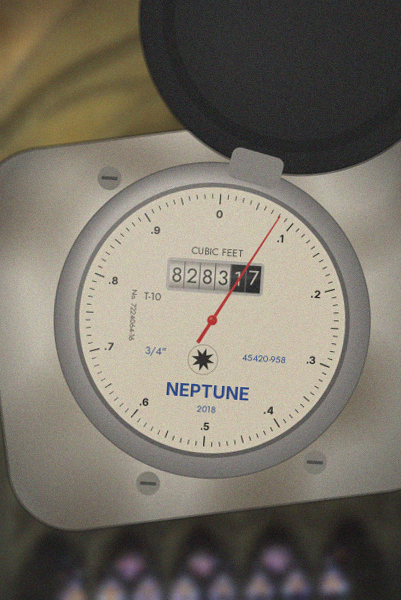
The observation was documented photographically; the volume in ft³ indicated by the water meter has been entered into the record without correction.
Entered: 828317.08 ft³
